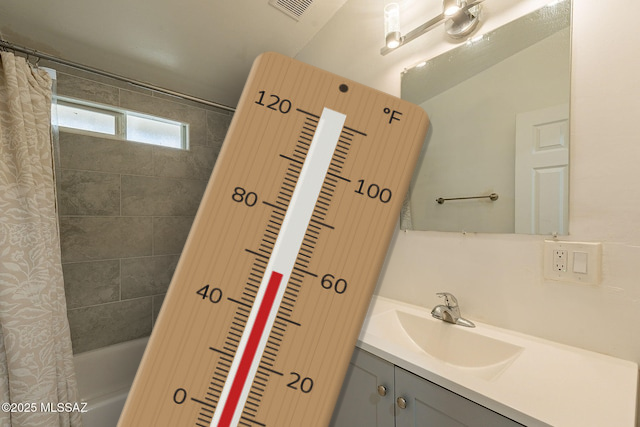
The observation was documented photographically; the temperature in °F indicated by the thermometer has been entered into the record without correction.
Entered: 56 °F
